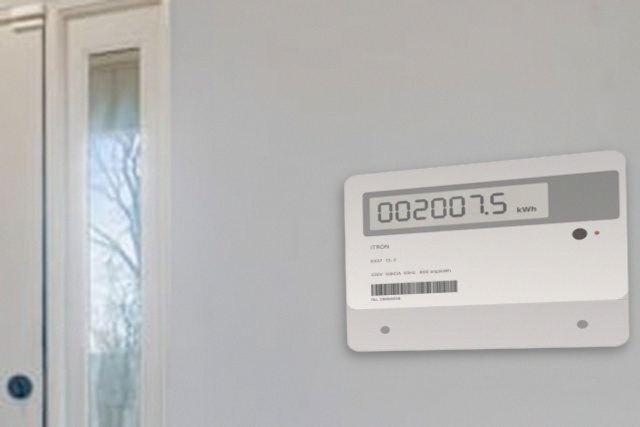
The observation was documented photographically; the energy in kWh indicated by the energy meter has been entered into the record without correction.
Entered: 2007.5 kWh
